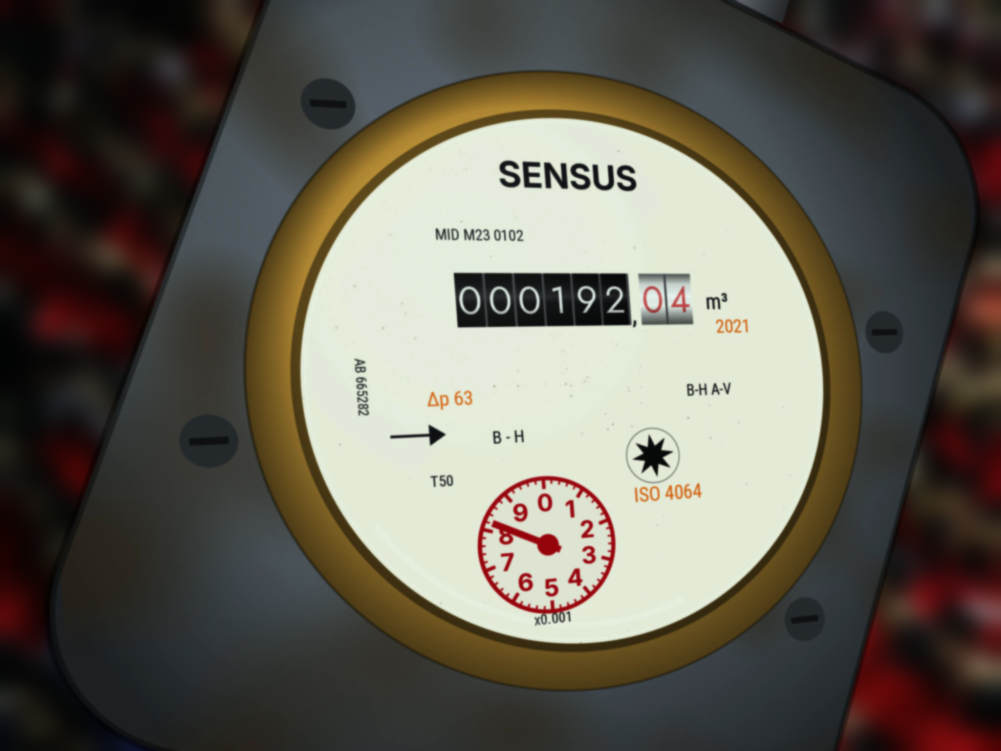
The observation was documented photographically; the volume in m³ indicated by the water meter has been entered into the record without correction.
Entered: 192.048 m³
